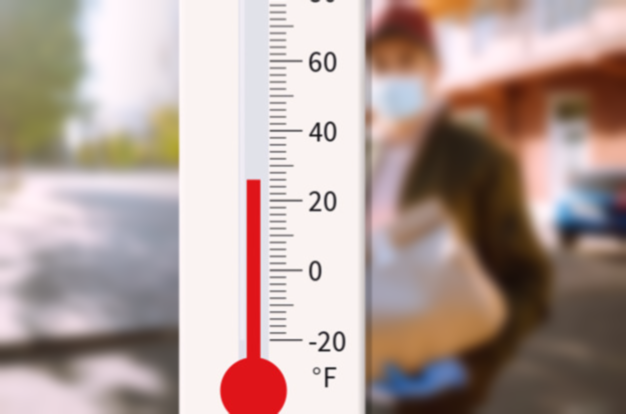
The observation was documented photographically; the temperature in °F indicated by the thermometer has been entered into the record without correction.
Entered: 26 °F
